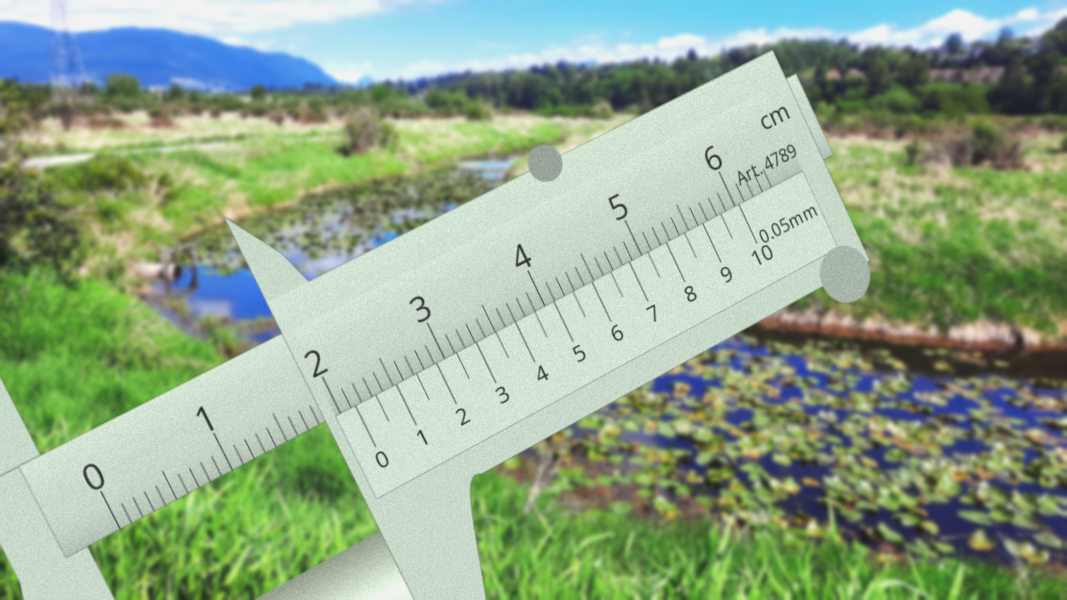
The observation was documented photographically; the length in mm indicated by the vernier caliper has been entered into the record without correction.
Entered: 21.4 mm
